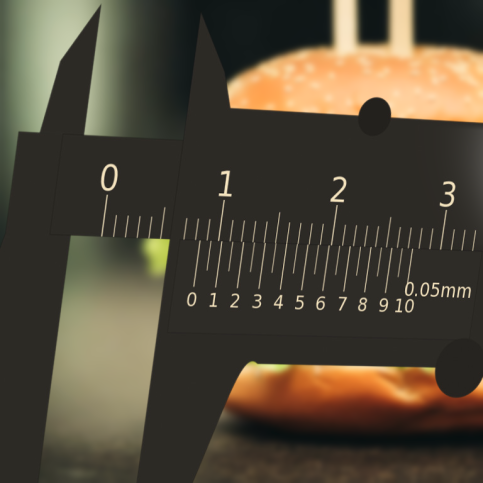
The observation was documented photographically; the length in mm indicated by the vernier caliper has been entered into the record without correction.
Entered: 8.4 mm
